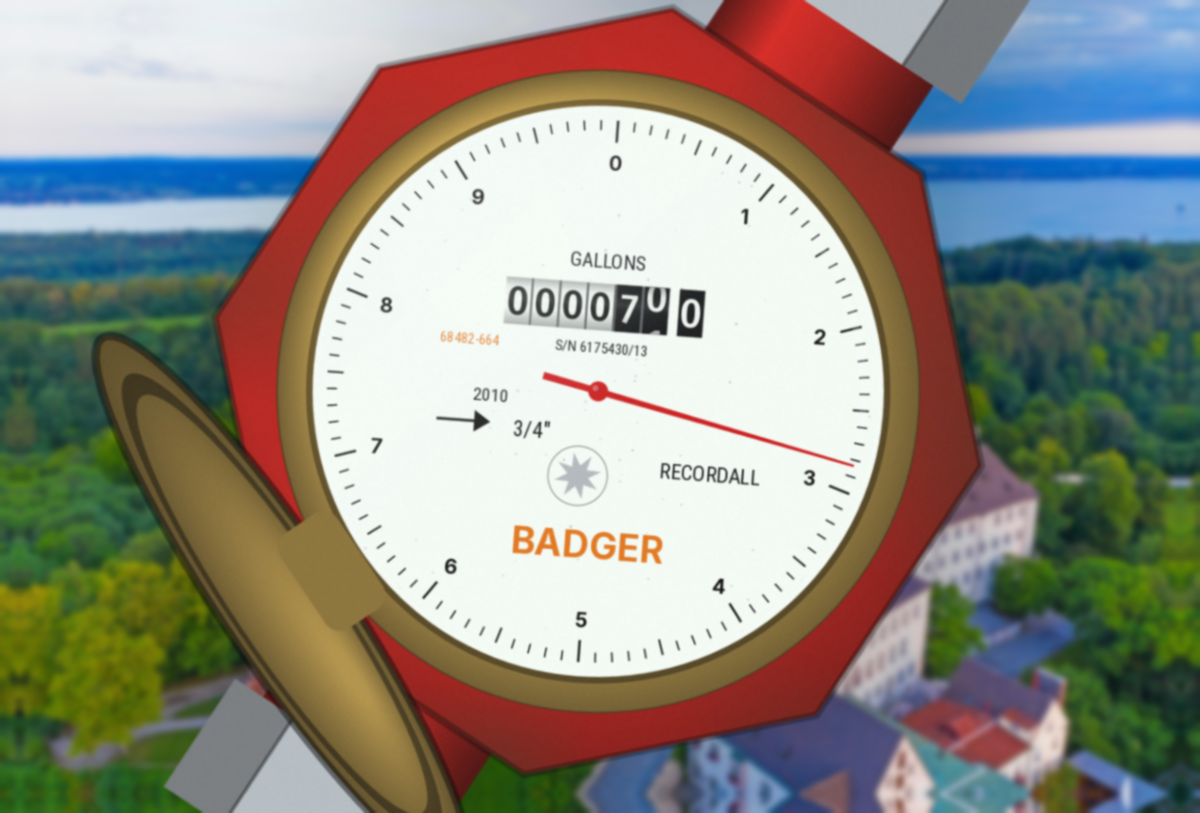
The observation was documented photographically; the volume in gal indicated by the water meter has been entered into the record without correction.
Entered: 702.8 gal
